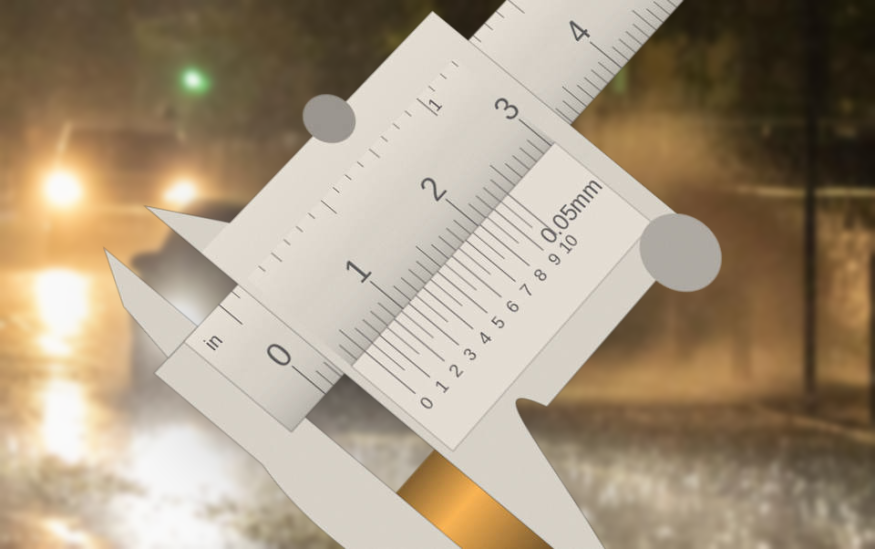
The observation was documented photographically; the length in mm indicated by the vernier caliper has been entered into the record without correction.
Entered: 5.0 mm
